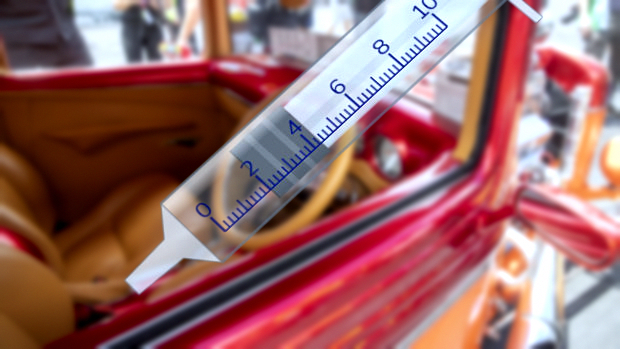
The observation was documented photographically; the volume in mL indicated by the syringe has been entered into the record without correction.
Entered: 2 mL
